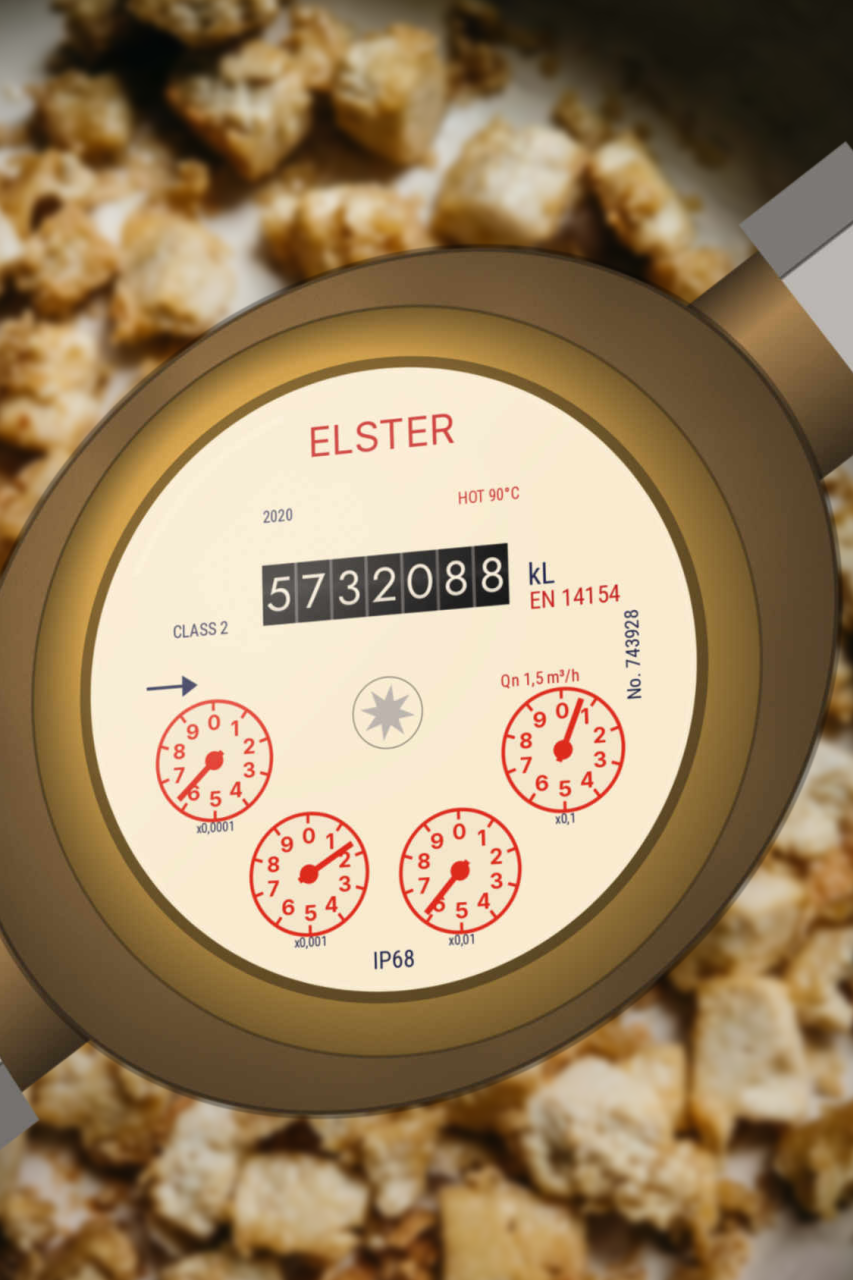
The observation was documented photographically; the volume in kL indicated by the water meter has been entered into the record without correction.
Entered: 5732088.0616 kL
